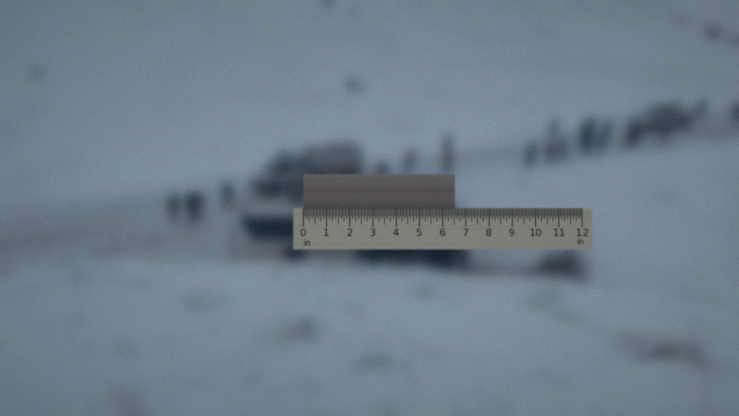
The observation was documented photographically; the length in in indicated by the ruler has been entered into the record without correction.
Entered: 6.5 in
